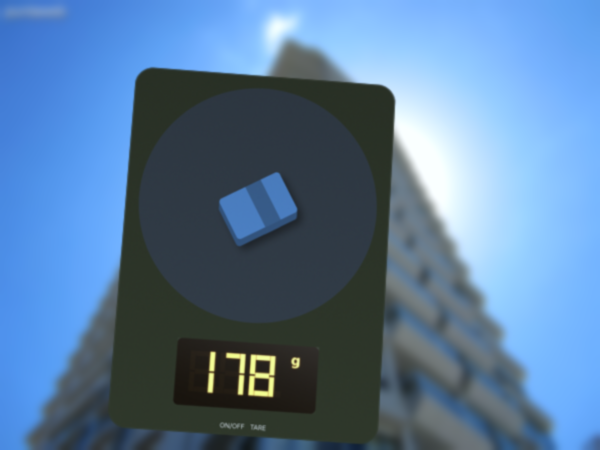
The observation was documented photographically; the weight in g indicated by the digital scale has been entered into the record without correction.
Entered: 178 g
